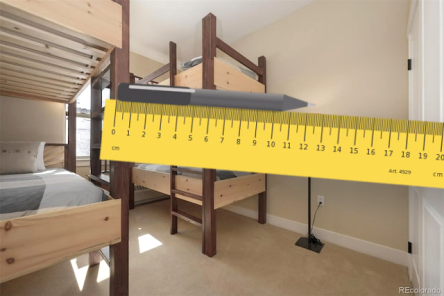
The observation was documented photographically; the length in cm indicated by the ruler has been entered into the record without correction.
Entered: 12.5 cm
